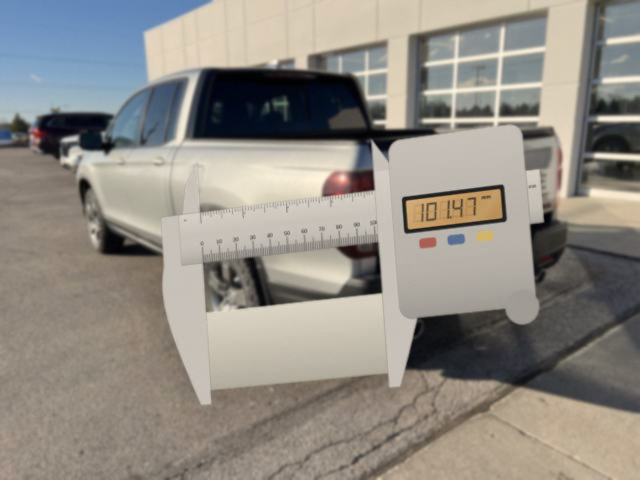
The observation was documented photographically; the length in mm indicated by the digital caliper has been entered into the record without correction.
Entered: 101.47 mm
